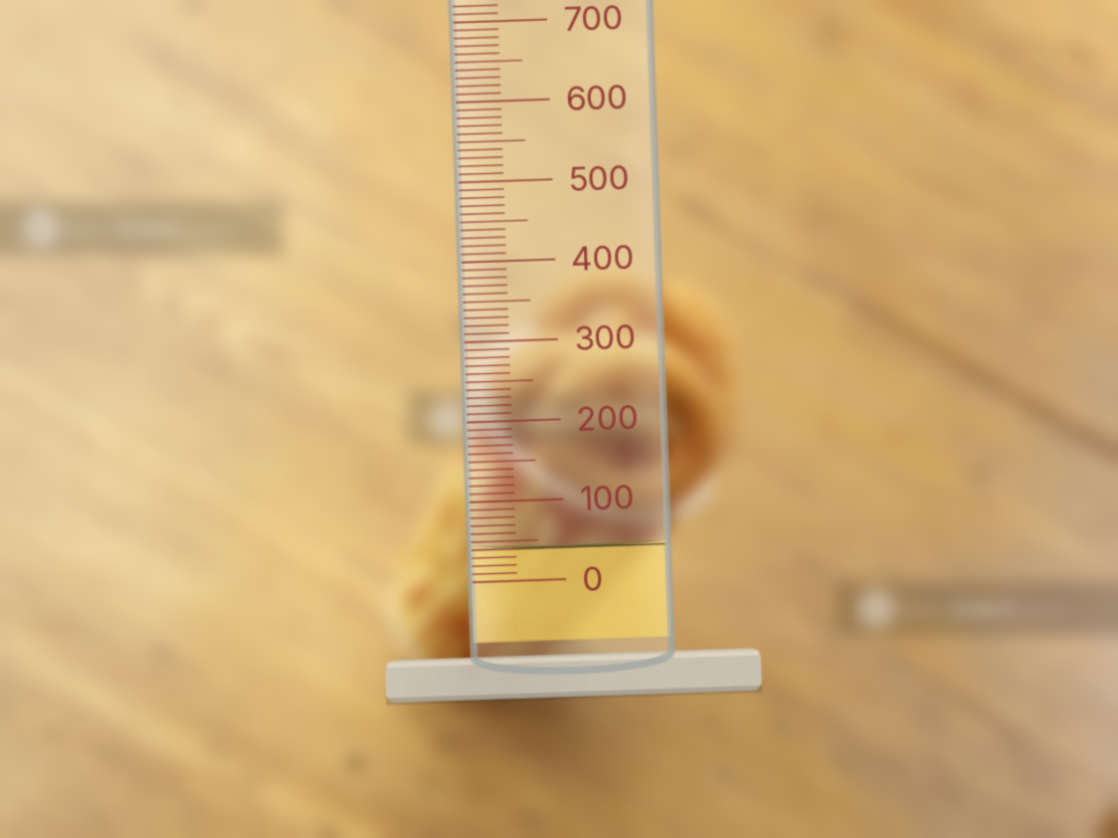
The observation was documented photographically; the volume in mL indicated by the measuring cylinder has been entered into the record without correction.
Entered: 40 mL
